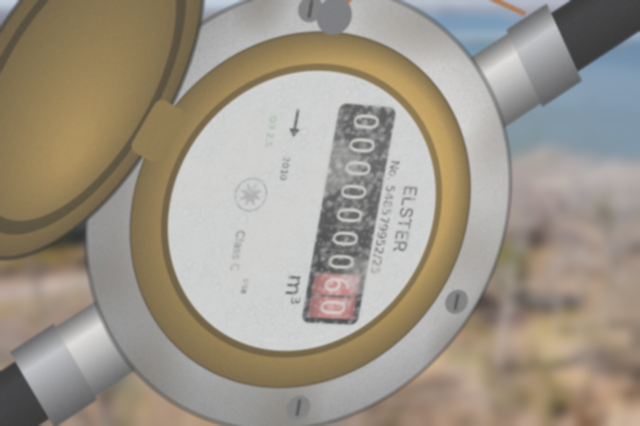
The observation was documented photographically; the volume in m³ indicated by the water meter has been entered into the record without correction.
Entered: 0.60 m³
